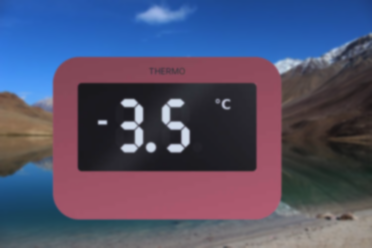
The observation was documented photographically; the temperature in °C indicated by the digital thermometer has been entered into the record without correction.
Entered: -3.5 °C
